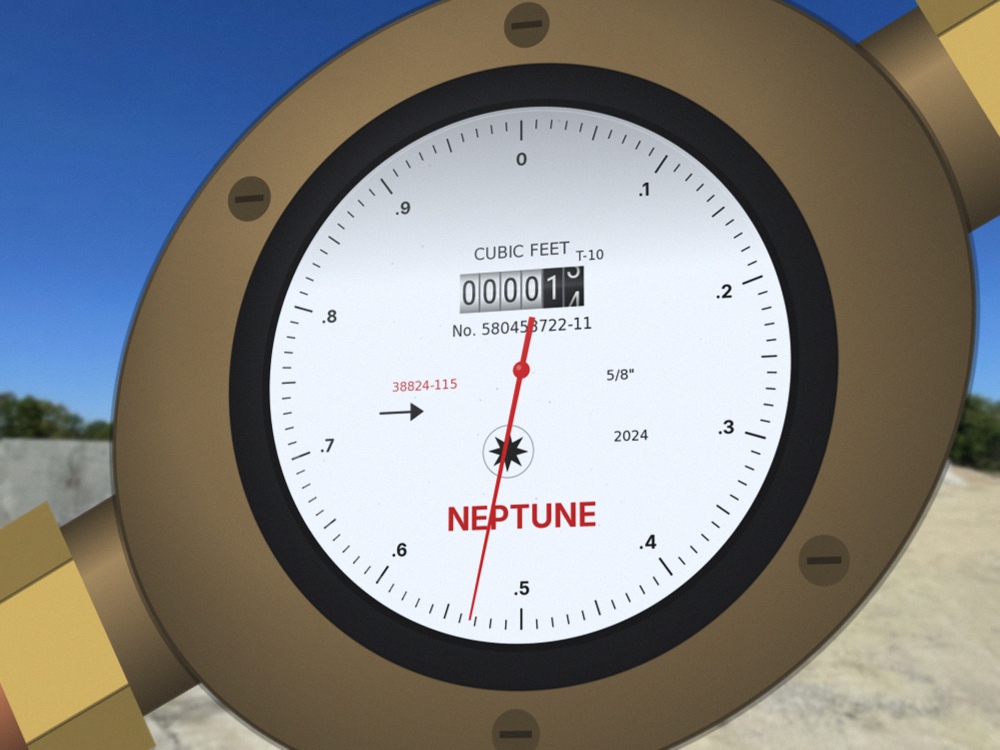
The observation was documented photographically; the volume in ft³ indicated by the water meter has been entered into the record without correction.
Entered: 13.53 ft³
